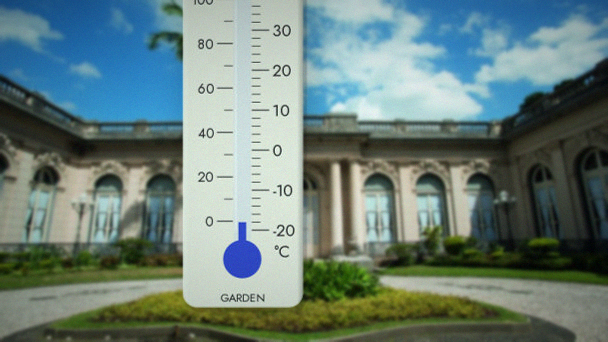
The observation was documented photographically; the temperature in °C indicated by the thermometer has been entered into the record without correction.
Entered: -18 °C
